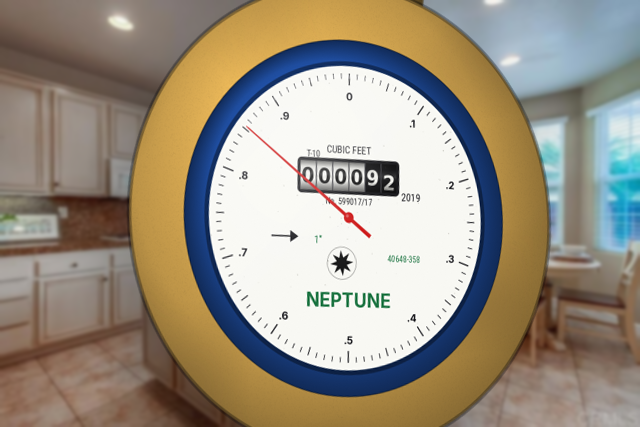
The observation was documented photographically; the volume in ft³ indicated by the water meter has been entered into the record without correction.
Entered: 91.85 ft³
